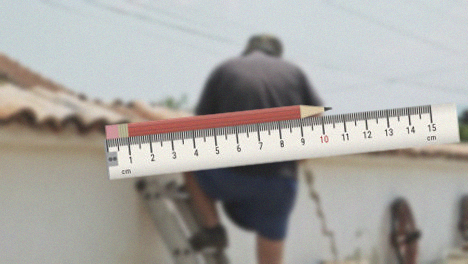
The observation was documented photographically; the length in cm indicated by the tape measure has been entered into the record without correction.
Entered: 10.5 cm
